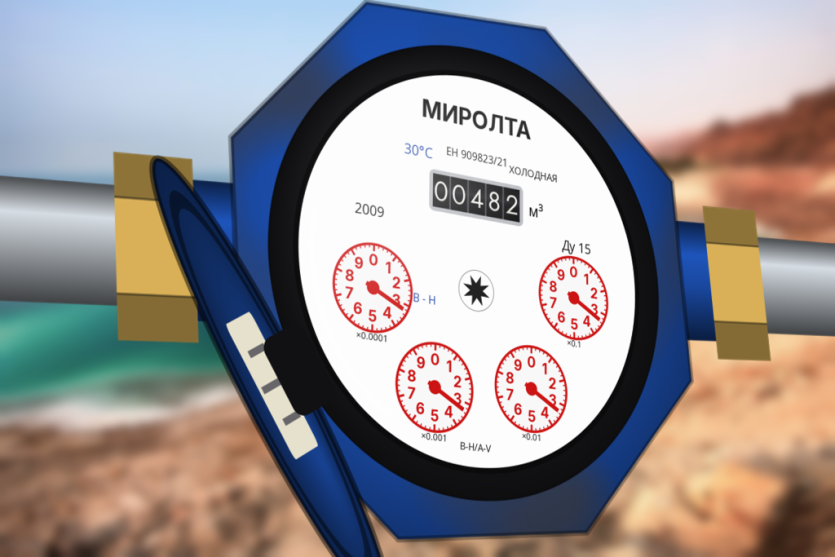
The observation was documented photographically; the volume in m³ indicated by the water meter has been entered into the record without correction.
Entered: 482.3333 m³
